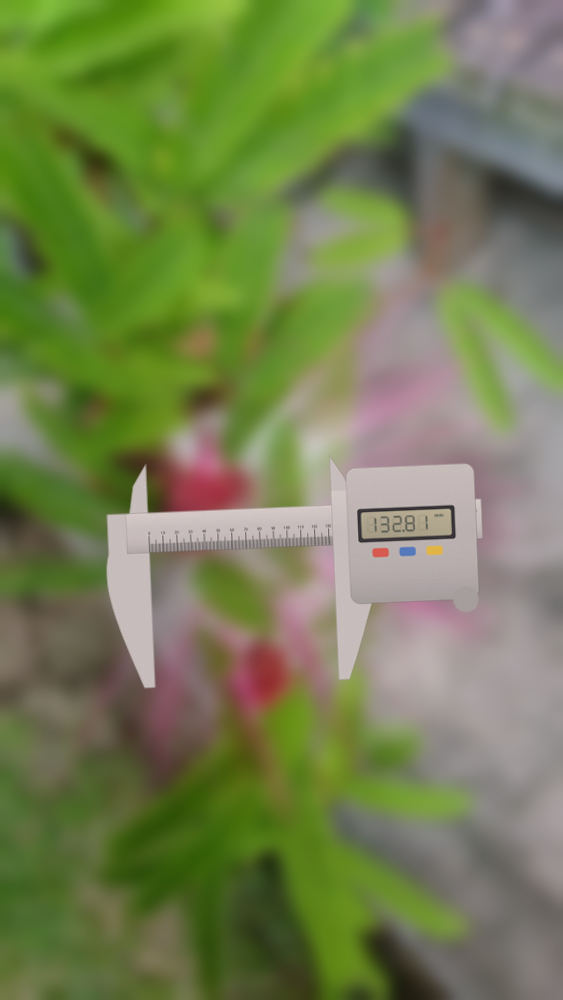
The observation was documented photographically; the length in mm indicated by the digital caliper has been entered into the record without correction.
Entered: 132.81 mm
